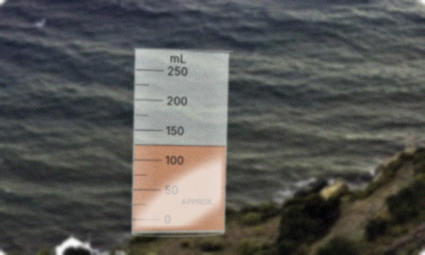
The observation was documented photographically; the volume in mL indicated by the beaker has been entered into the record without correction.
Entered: 125 mL
